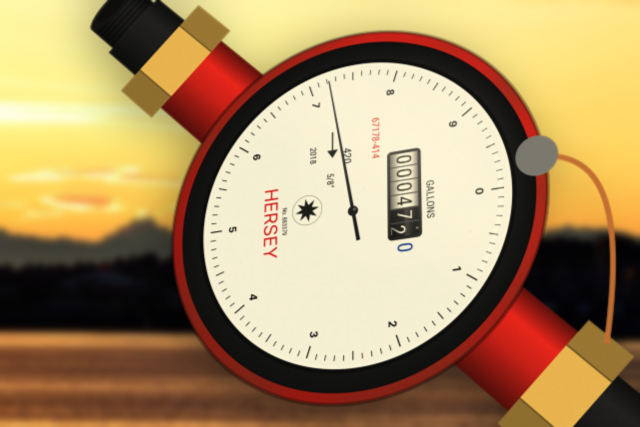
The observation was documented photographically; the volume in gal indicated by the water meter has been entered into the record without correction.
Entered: 4717.2 gal
